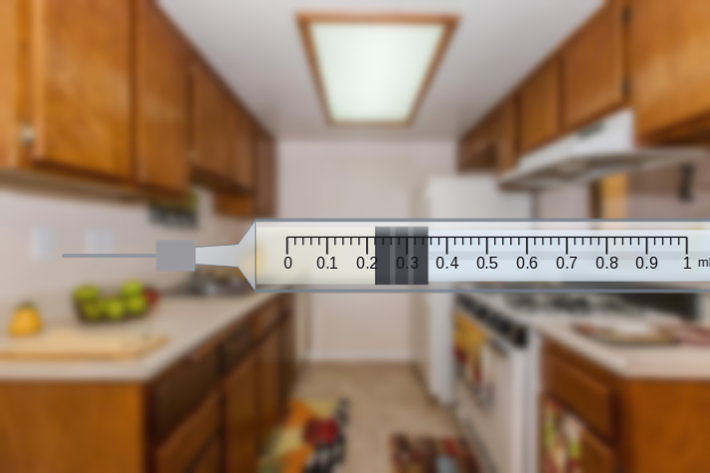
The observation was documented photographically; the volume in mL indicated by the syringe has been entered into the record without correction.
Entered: 0.22 mL
